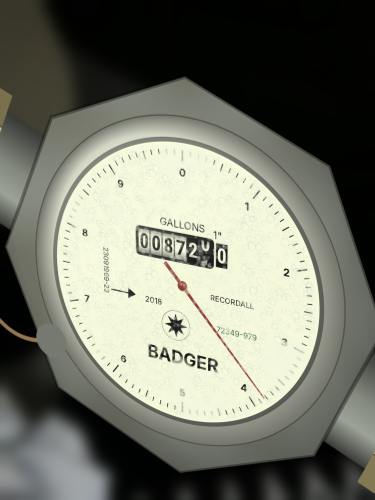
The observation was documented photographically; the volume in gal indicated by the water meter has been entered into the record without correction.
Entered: 87203.8 gal
